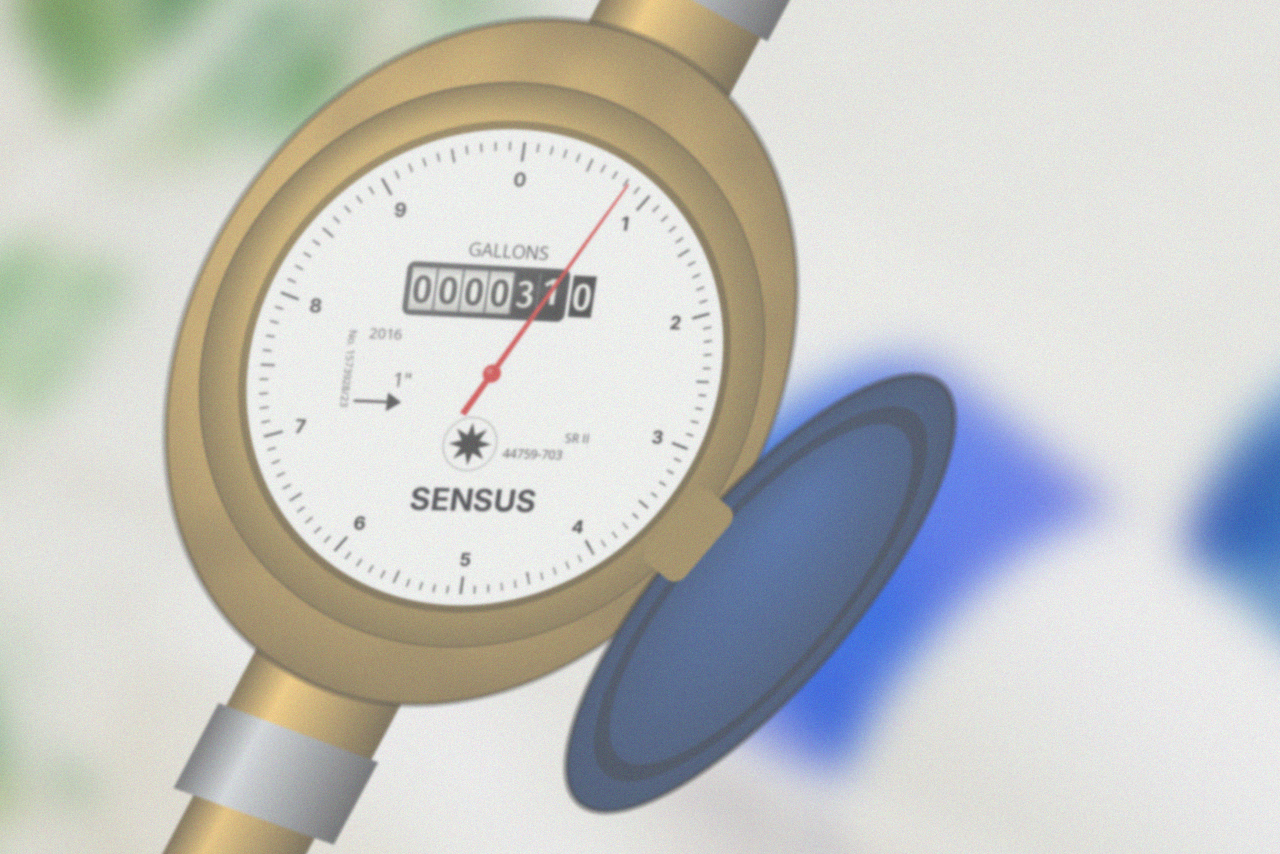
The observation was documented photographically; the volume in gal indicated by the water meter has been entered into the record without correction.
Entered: 310.8 gal
